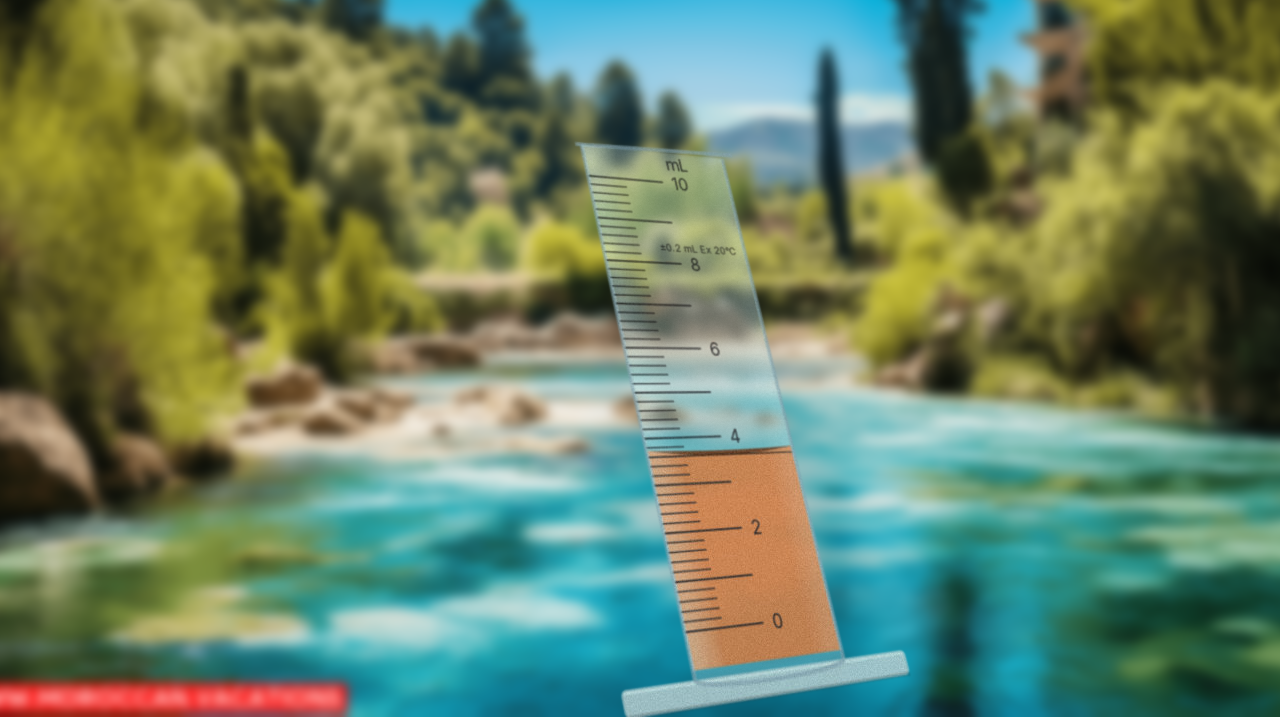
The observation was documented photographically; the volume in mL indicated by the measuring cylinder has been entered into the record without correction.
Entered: 3.6 mL
